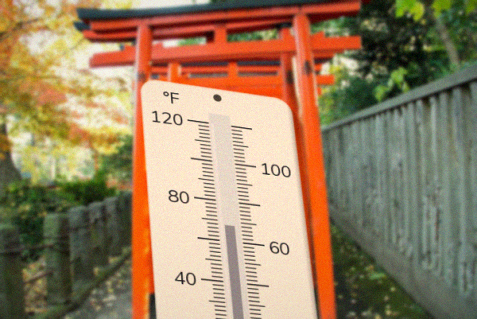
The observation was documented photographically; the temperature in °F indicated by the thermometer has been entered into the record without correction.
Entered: 68 °F
